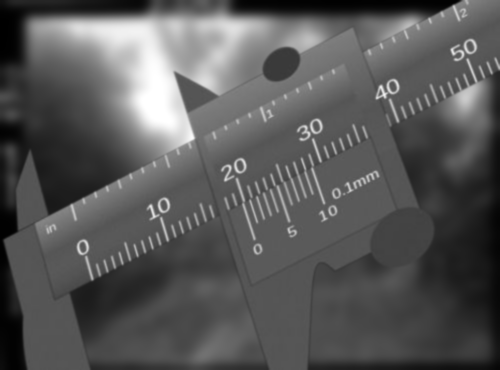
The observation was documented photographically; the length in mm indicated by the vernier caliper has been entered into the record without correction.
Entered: 19.8 mm
